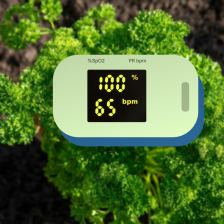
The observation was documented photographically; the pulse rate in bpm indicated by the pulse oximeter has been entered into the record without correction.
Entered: 65 bpm
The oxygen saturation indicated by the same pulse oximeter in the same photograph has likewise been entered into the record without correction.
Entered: 100 %
